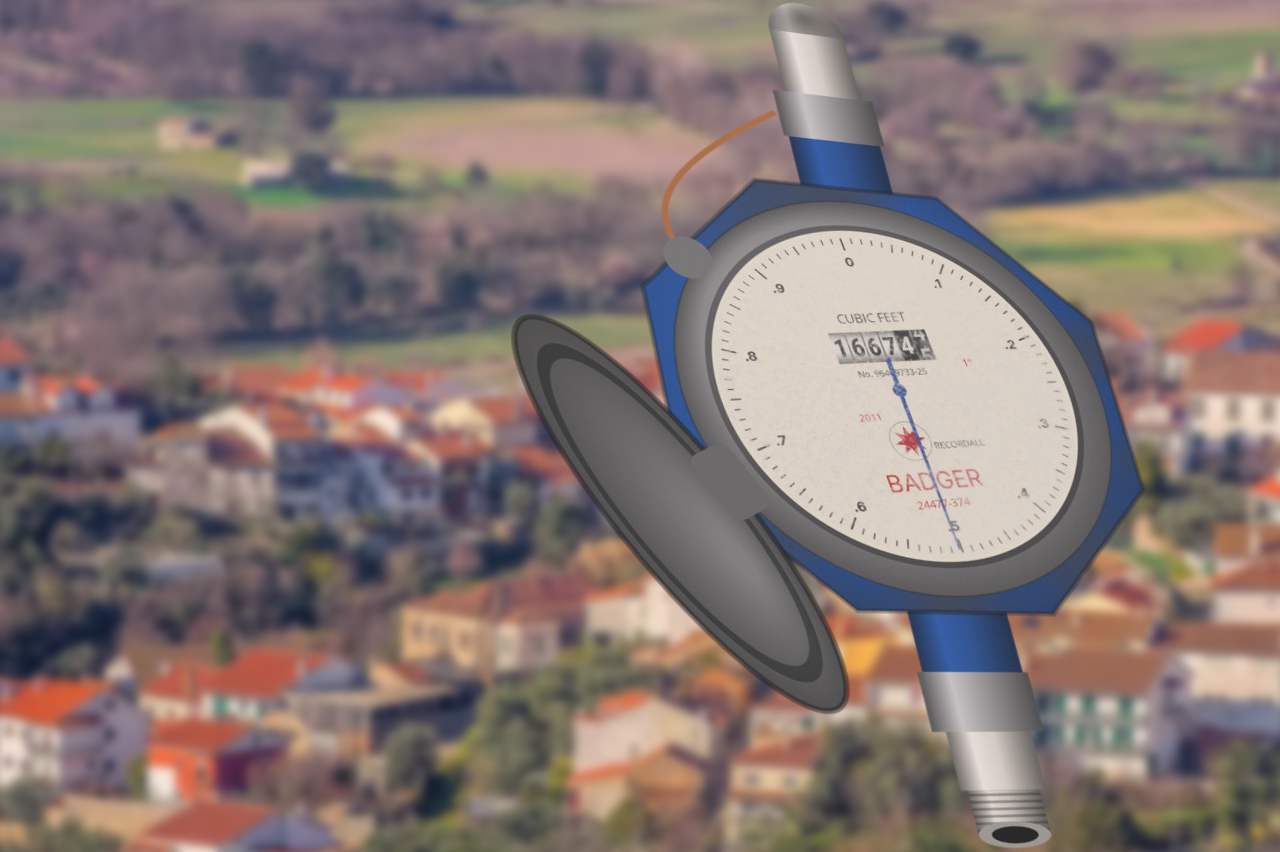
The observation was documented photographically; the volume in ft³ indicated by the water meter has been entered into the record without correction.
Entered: 166744.50 ft³
